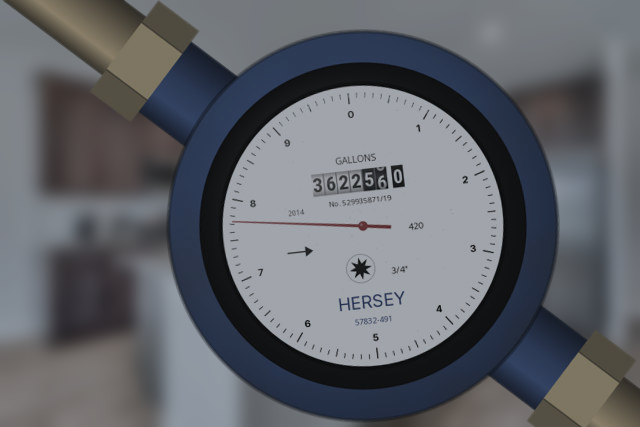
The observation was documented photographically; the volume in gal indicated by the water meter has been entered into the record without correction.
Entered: 3622557.7 gal
